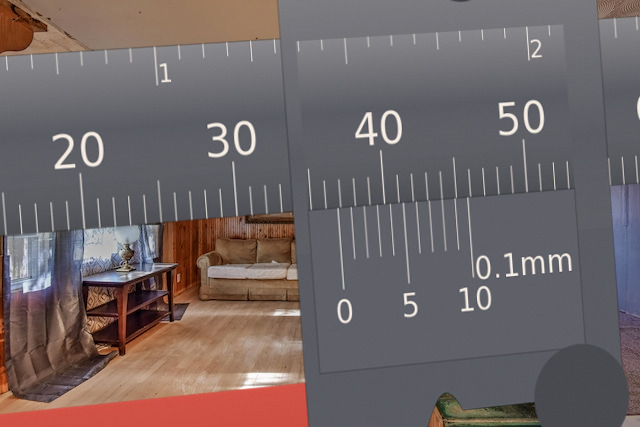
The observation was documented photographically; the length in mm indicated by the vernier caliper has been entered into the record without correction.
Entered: 36.8 mm
